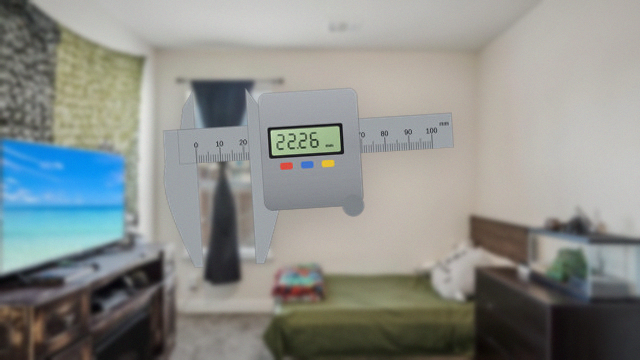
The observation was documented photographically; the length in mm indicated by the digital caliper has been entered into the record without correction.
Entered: 22.26 mm
